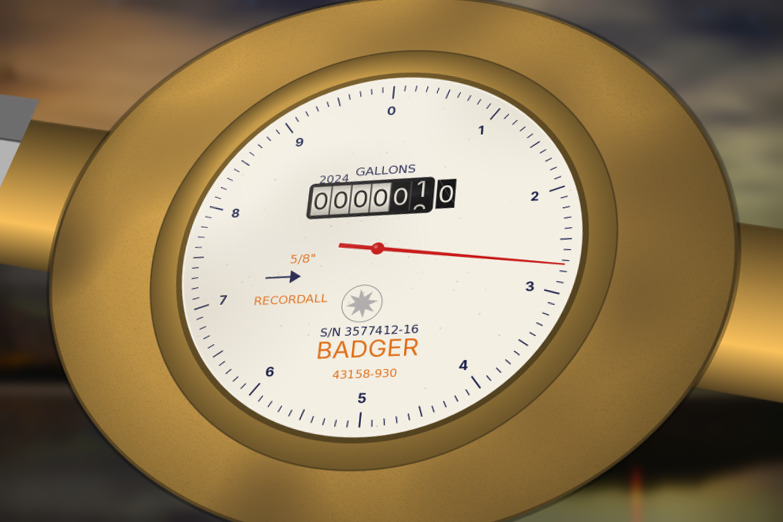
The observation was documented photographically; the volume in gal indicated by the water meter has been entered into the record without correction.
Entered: 12.7 gal
